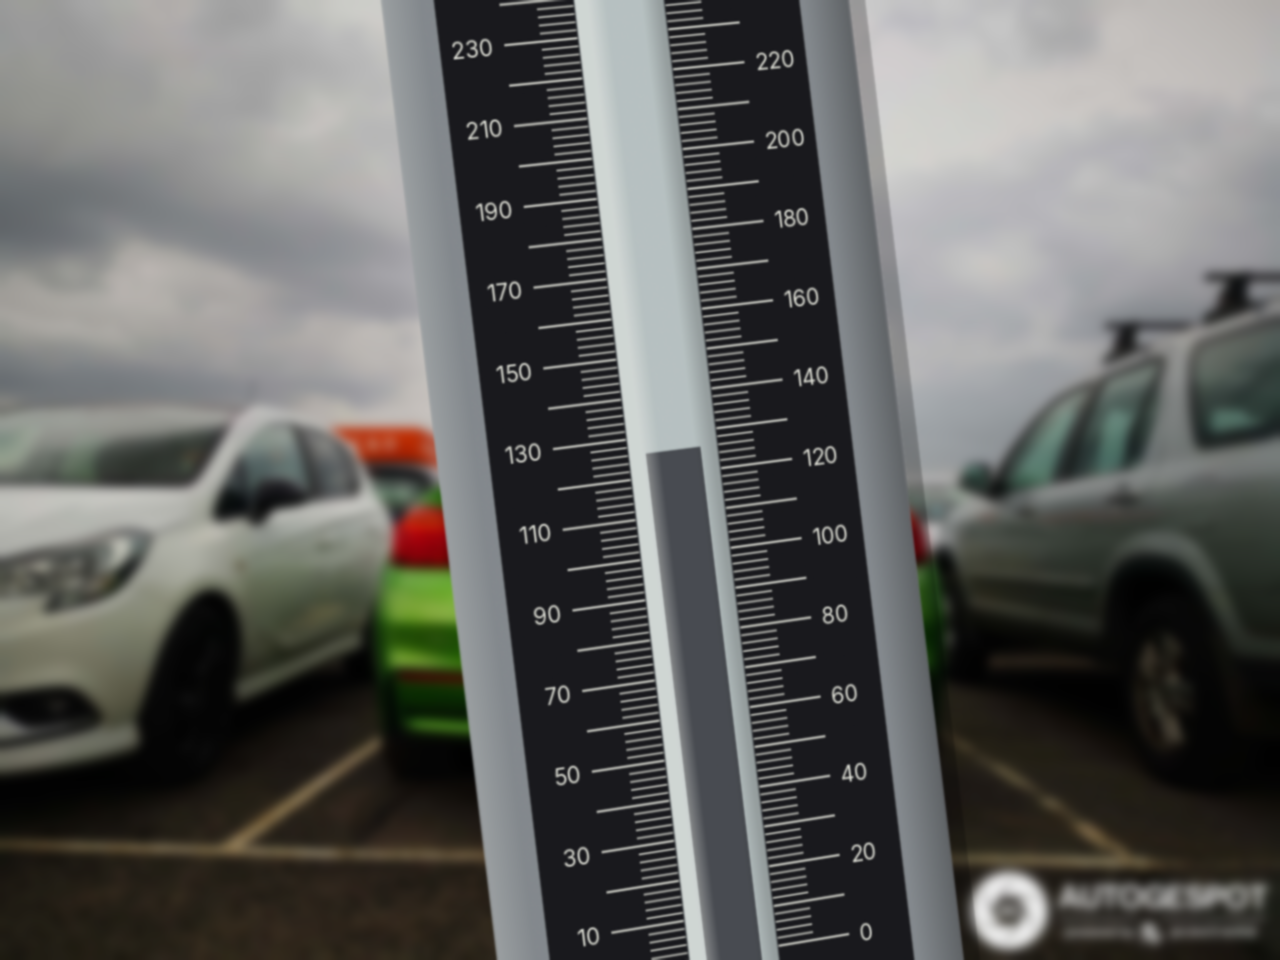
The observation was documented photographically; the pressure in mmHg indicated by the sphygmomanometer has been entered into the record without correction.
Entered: 126 mmHg
